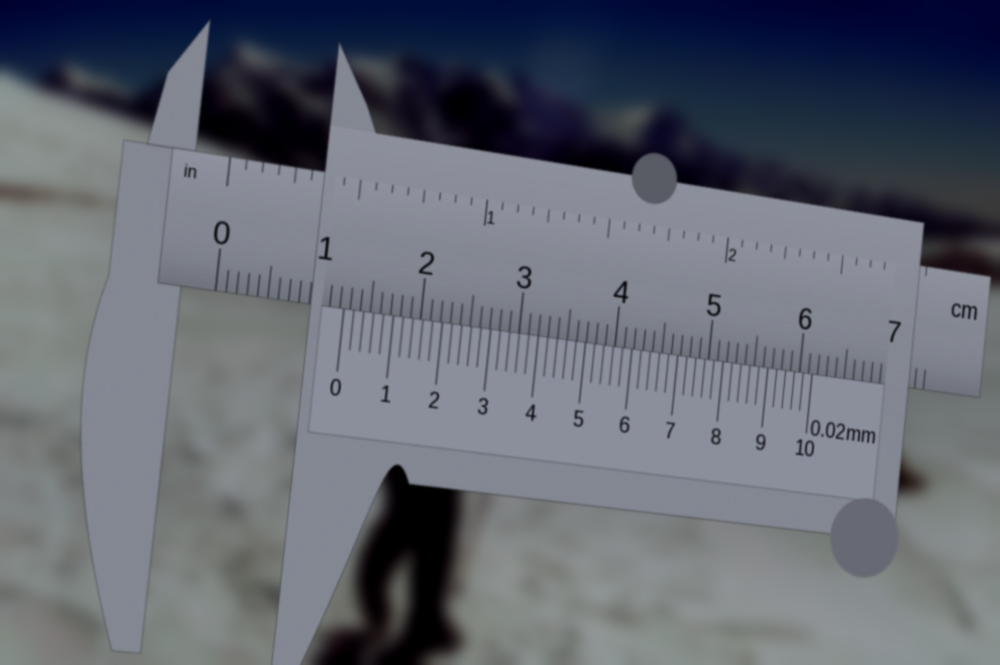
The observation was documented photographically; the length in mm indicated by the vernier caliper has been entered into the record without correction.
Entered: 12.4 mm
